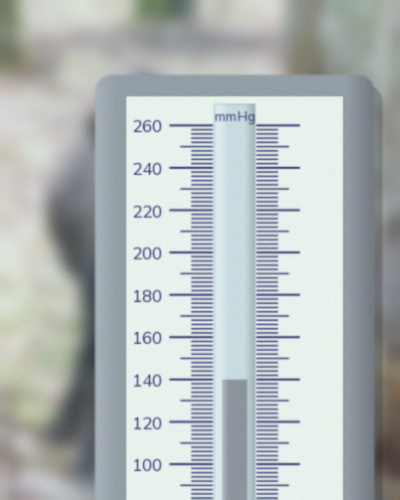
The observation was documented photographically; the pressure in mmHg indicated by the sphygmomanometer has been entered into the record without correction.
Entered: 140 mmHg
